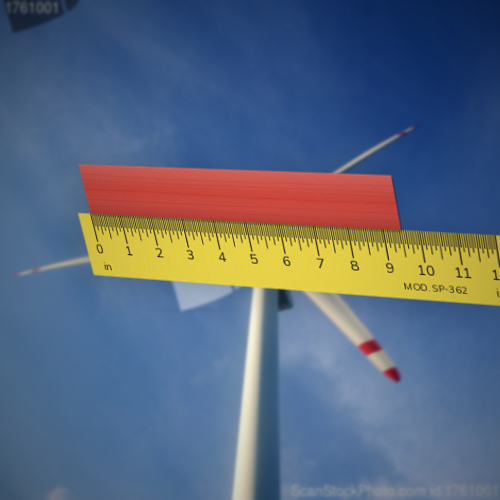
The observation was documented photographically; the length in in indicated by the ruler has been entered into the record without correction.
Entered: 9.5 in
